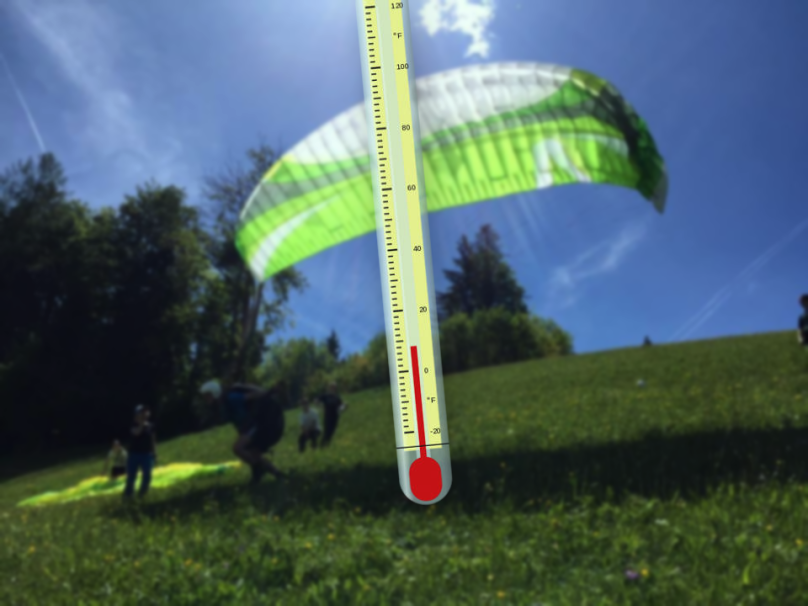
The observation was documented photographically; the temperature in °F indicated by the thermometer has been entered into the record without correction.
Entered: 8 °F
